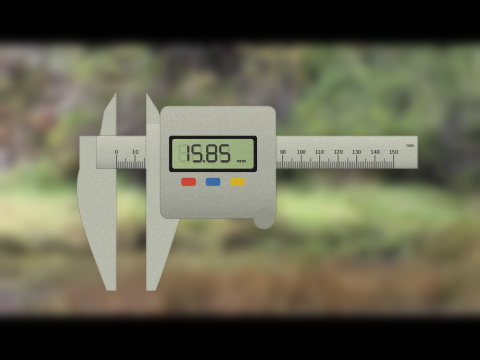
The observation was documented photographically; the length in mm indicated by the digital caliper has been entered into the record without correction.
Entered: 15.85 mm
